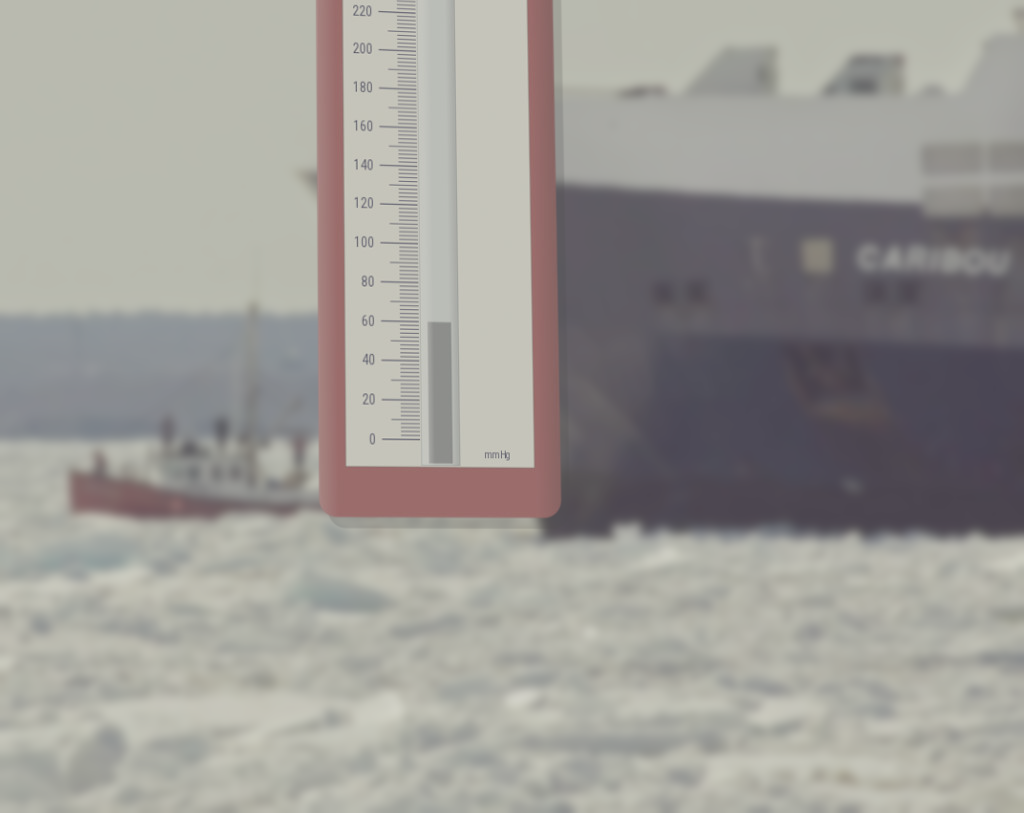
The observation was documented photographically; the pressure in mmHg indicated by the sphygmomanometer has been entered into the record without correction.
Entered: 60 mmHg
